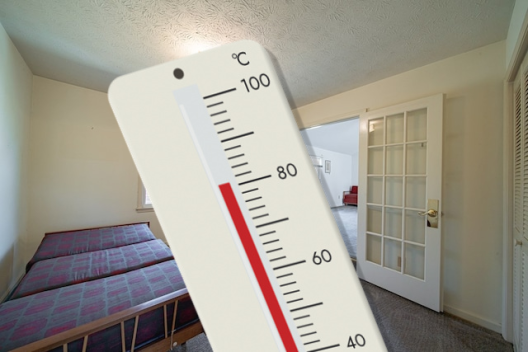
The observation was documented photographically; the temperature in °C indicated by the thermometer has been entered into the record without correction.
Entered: 81 °C
